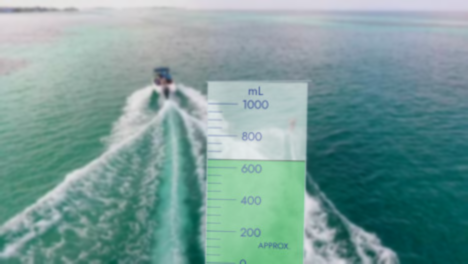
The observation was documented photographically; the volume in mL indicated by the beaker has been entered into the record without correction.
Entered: 650 mL
